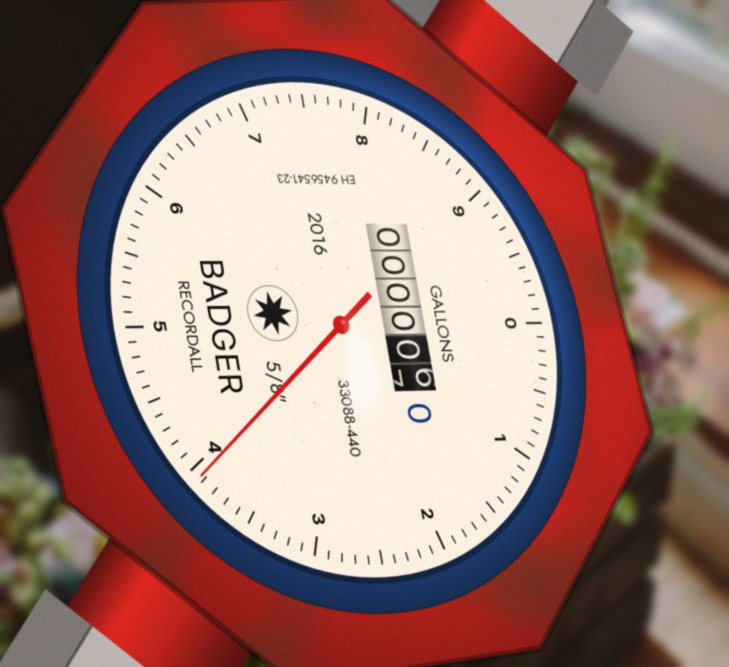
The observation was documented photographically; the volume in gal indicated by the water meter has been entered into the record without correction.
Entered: 63.9 gal
